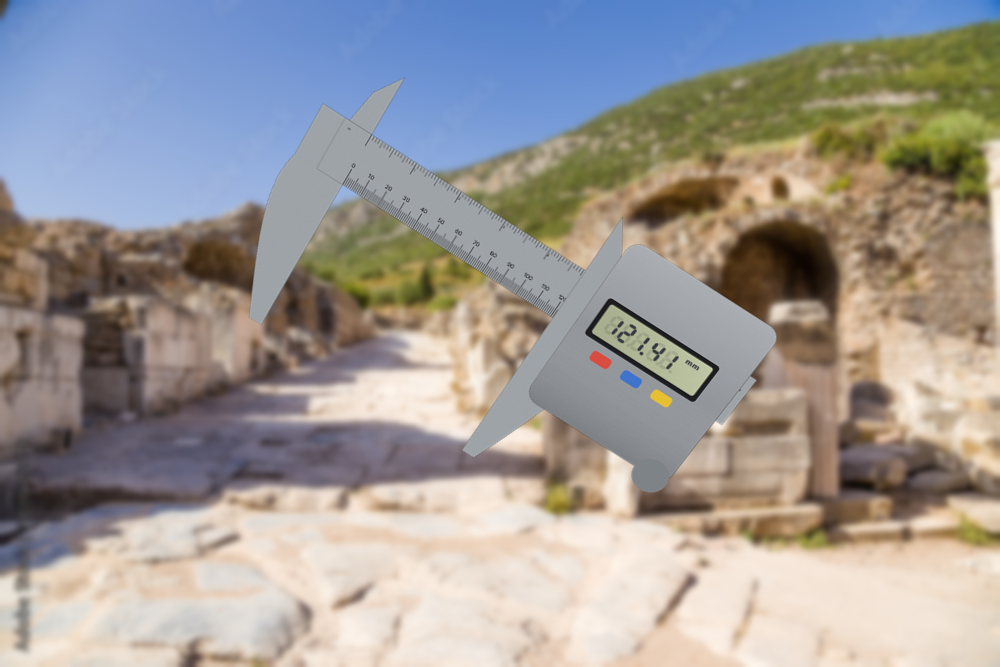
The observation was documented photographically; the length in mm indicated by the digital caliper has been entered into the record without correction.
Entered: 121.41 mm
